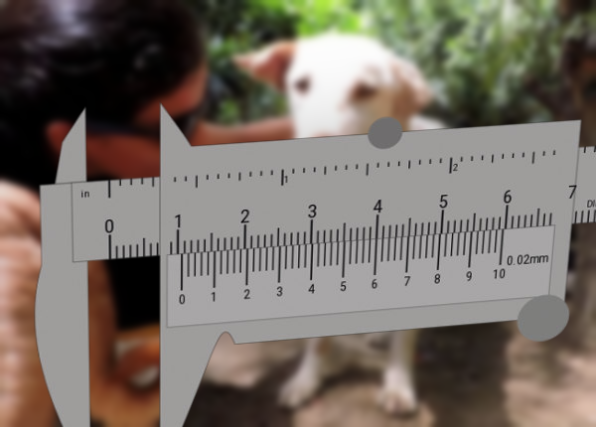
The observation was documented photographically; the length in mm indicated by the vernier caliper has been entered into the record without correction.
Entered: 10.6 mm
